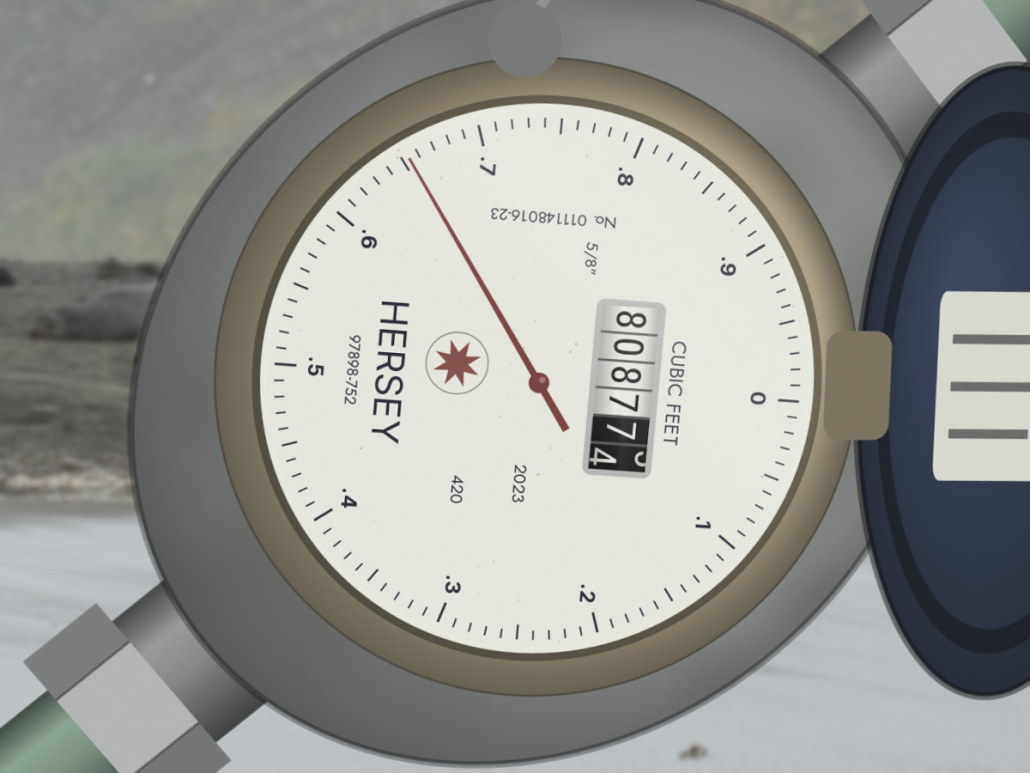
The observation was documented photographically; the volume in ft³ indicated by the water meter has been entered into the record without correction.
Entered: 808773.65 ft³
